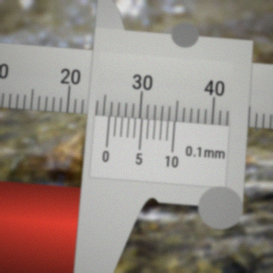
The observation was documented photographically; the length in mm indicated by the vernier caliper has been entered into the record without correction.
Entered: 25.8 mm
